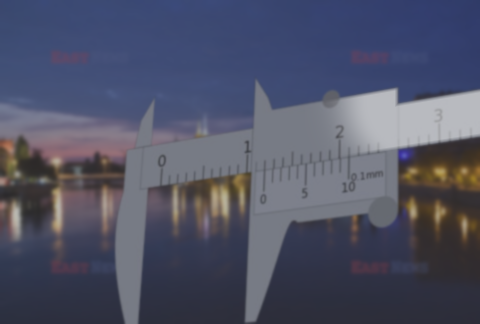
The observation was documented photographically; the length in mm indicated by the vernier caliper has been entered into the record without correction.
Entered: 12.0 mm
